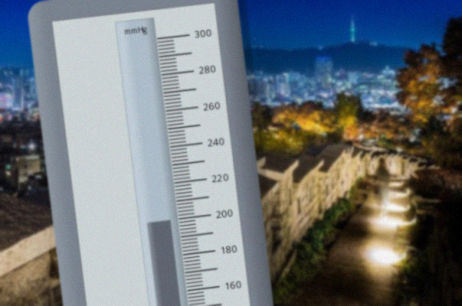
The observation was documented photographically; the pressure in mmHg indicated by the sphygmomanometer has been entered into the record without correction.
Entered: 200 mmHg
